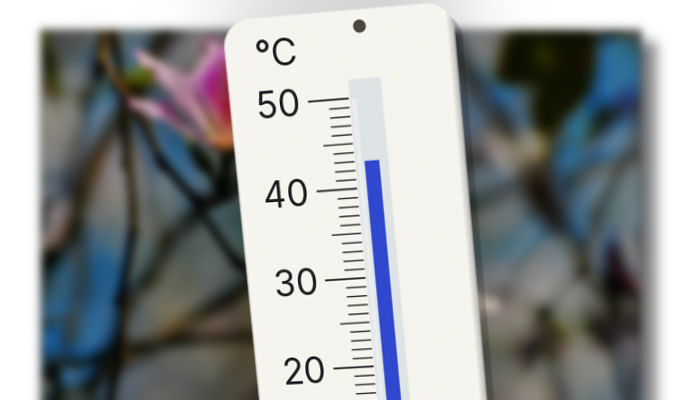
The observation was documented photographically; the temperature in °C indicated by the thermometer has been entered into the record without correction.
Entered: 43 °C
